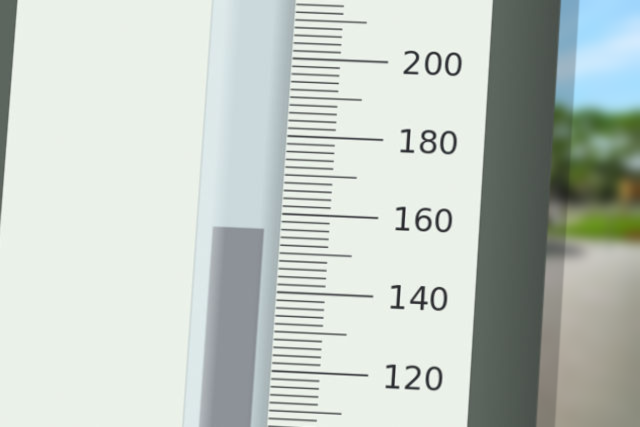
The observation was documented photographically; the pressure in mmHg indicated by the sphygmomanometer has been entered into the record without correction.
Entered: 156 mmHg
